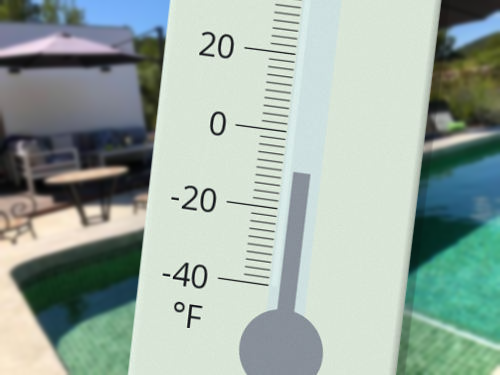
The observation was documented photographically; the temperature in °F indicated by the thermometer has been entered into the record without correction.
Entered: -10 °F
